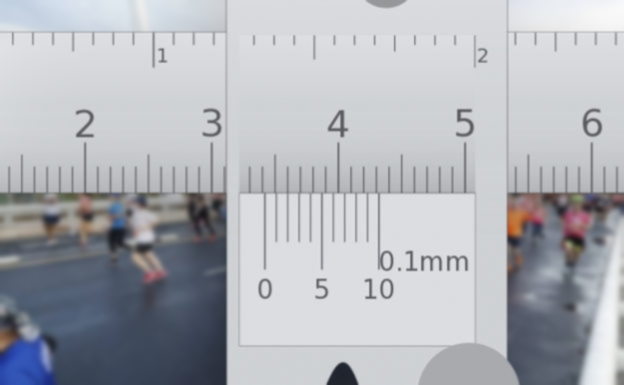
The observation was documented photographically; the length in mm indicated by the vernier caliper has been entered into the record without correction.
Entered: 34.2 mm
